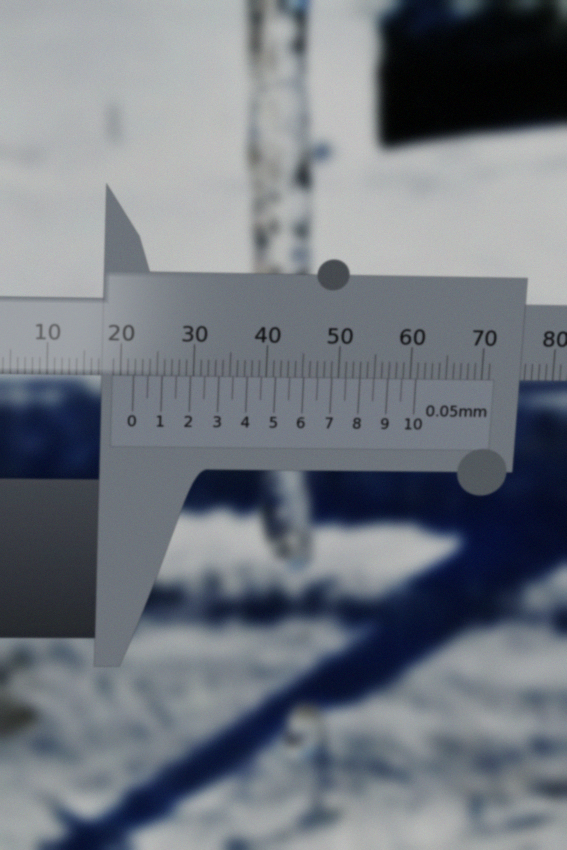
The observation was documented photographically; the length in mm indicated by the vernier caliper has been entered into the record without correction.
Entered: 21.8 mm
